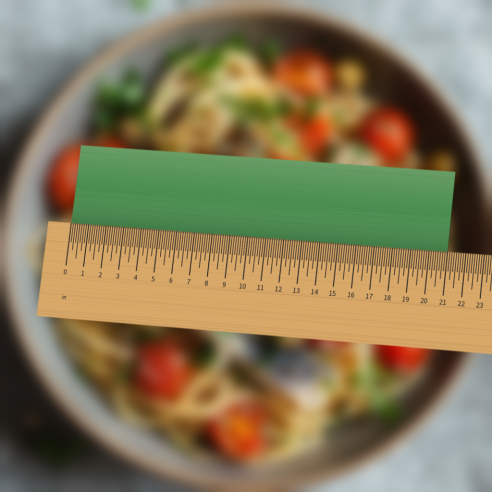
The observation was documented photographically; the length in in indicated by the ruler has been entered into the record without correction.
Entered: 21 in
